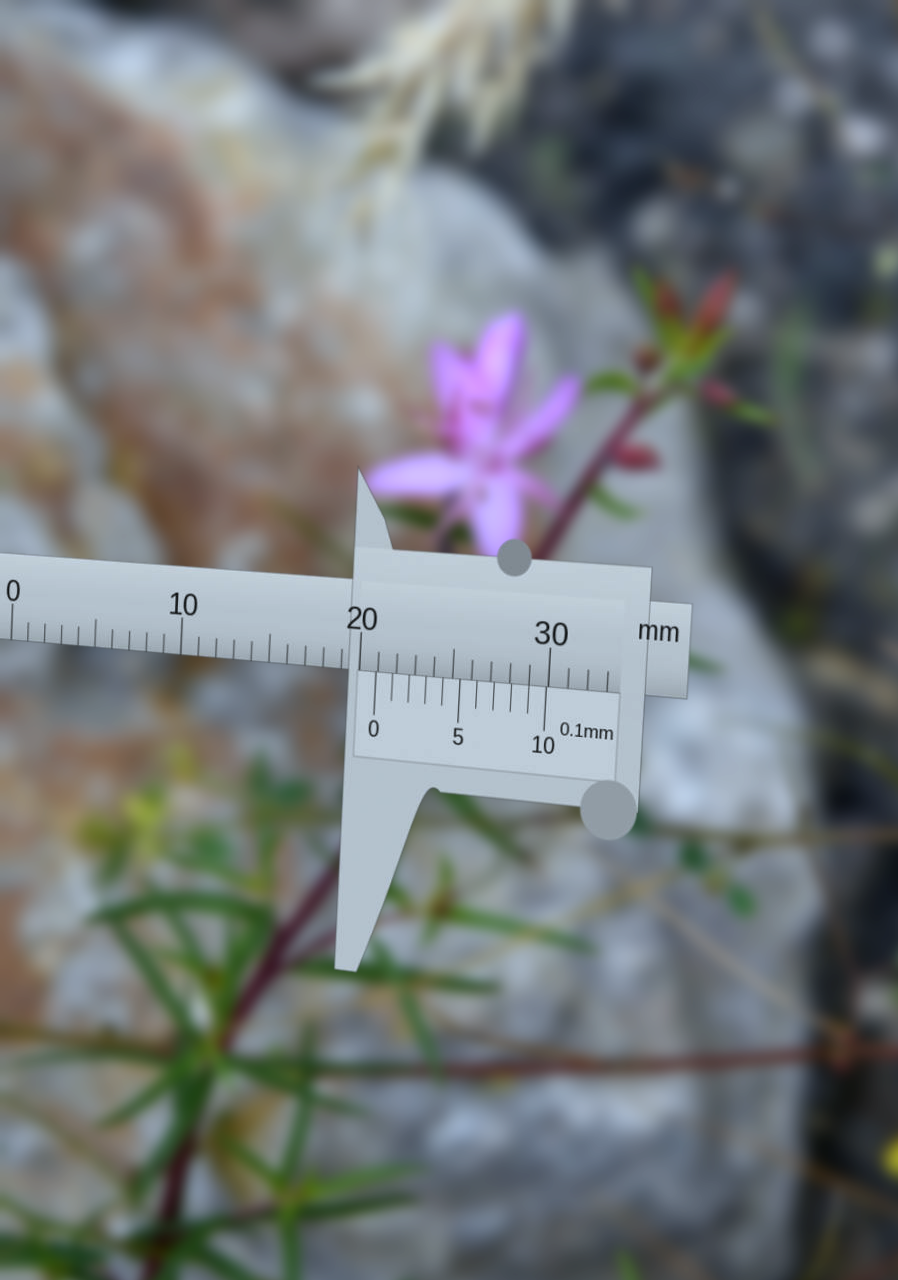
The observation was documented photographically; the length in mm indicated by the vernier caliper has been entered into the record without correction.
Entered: 20.9 mm
